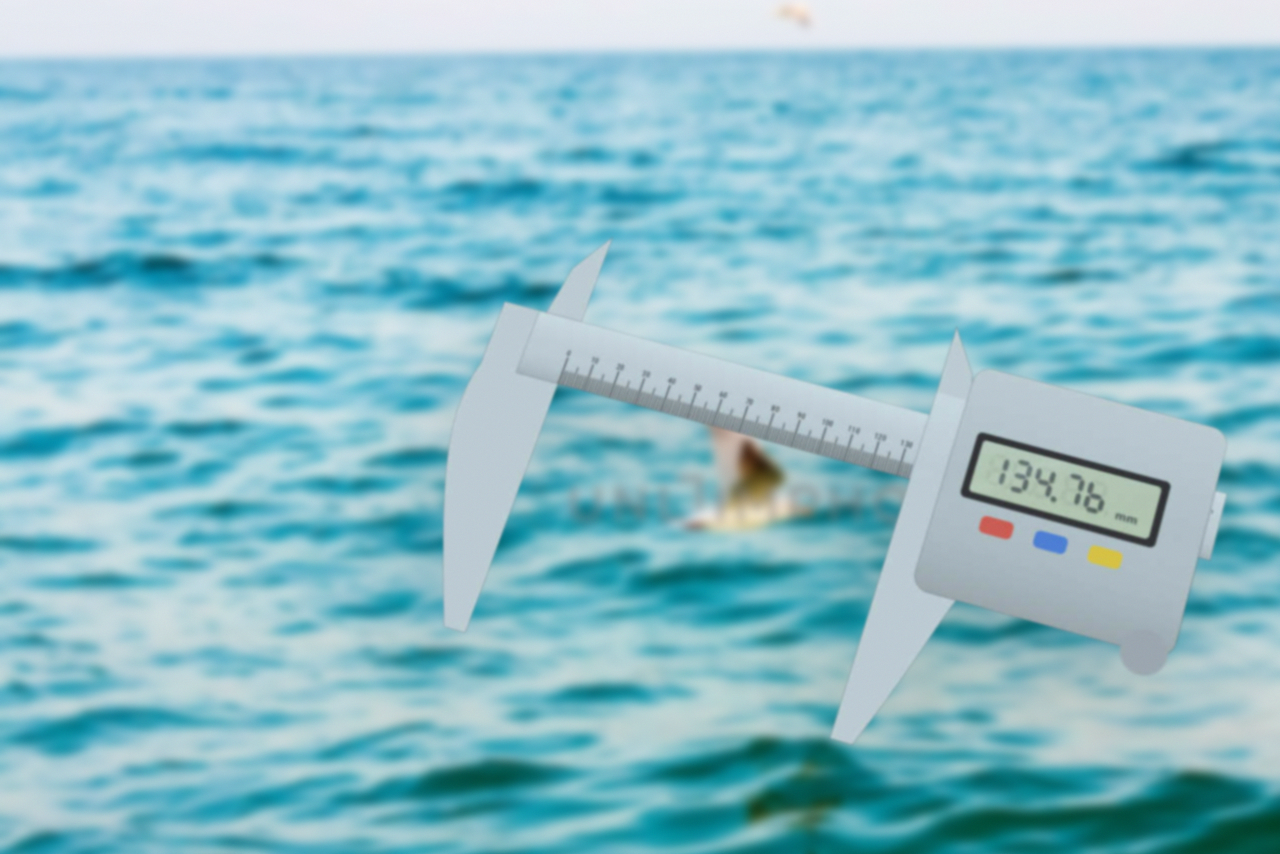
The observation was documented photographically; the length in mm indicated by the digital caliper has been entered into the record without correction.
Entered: 134.76 mm
